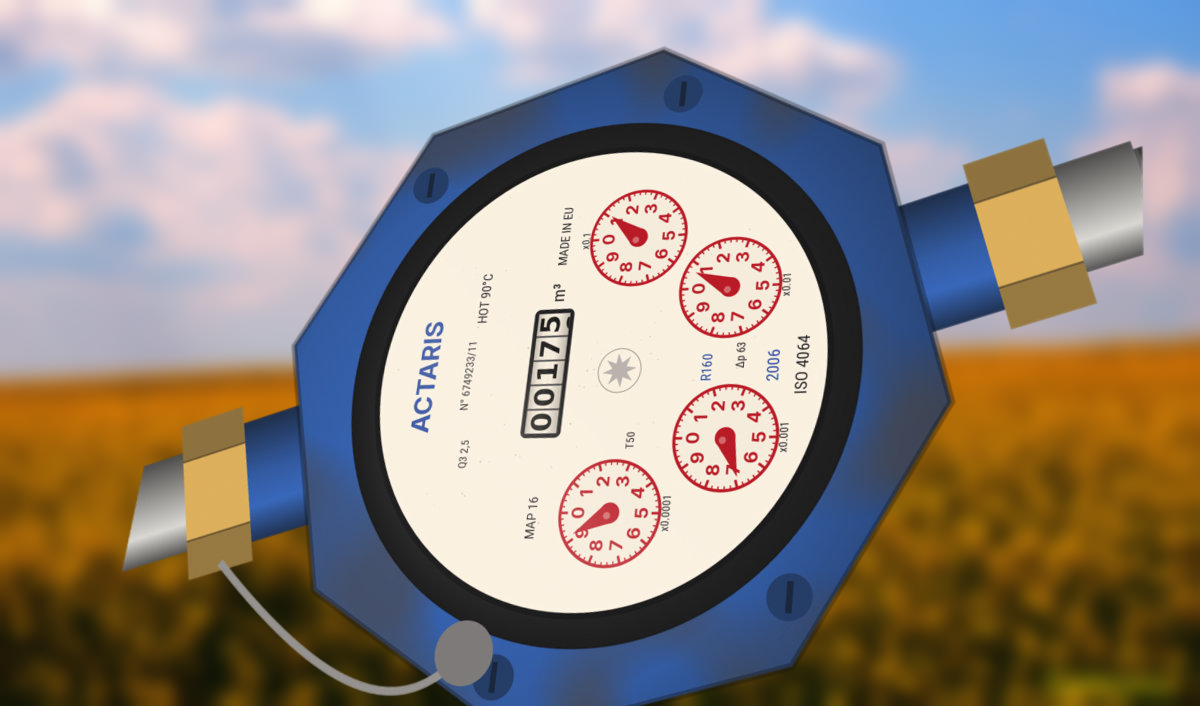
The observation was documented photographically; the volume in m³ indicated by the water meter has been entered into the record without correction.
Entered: 175.1069 m³
